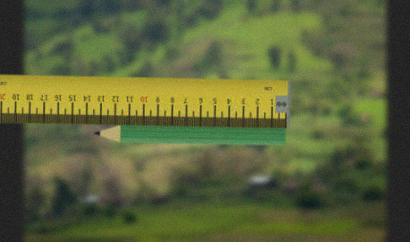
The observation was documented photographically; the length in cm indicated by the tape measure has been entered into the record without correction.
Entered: 13.5 cm
